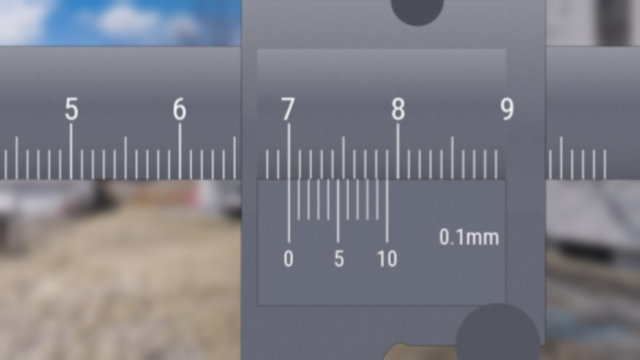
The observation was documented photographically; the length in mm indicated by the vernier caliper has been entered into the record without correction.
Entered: 70.0 mm
